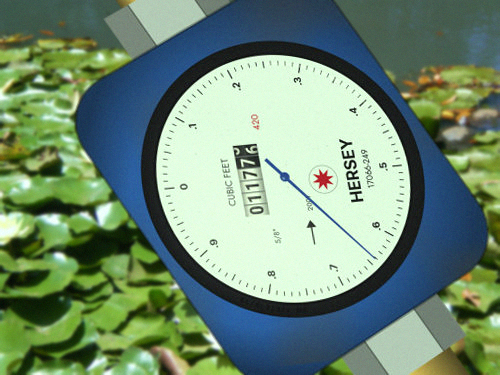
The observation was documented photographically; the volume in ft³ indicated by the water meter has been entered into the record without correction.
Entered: 11775.64 ft³
